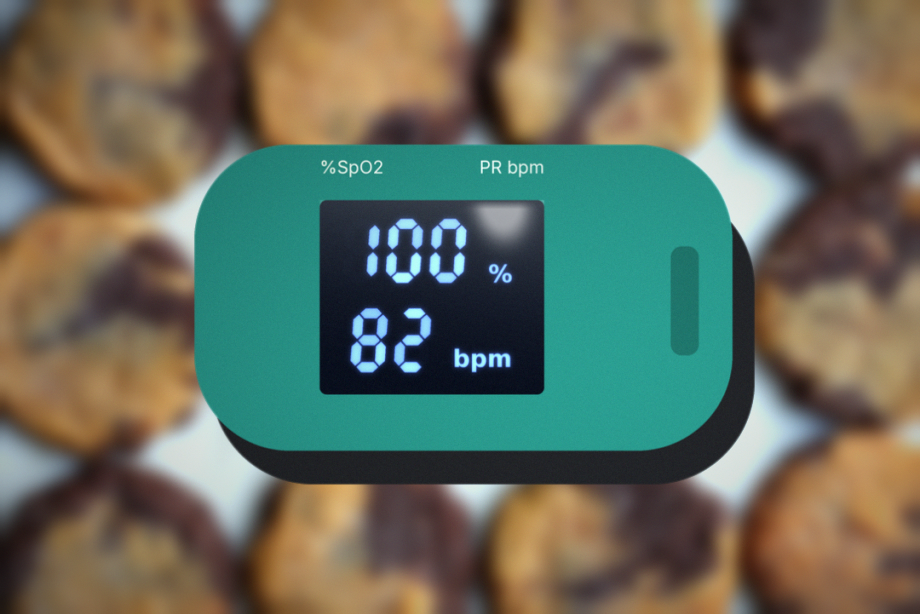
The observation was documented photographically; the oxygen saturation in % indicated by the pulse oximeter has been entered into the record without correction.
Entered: 100 %
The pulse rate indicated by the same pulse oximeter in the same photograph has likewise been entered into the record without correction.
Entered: 82 bpm
